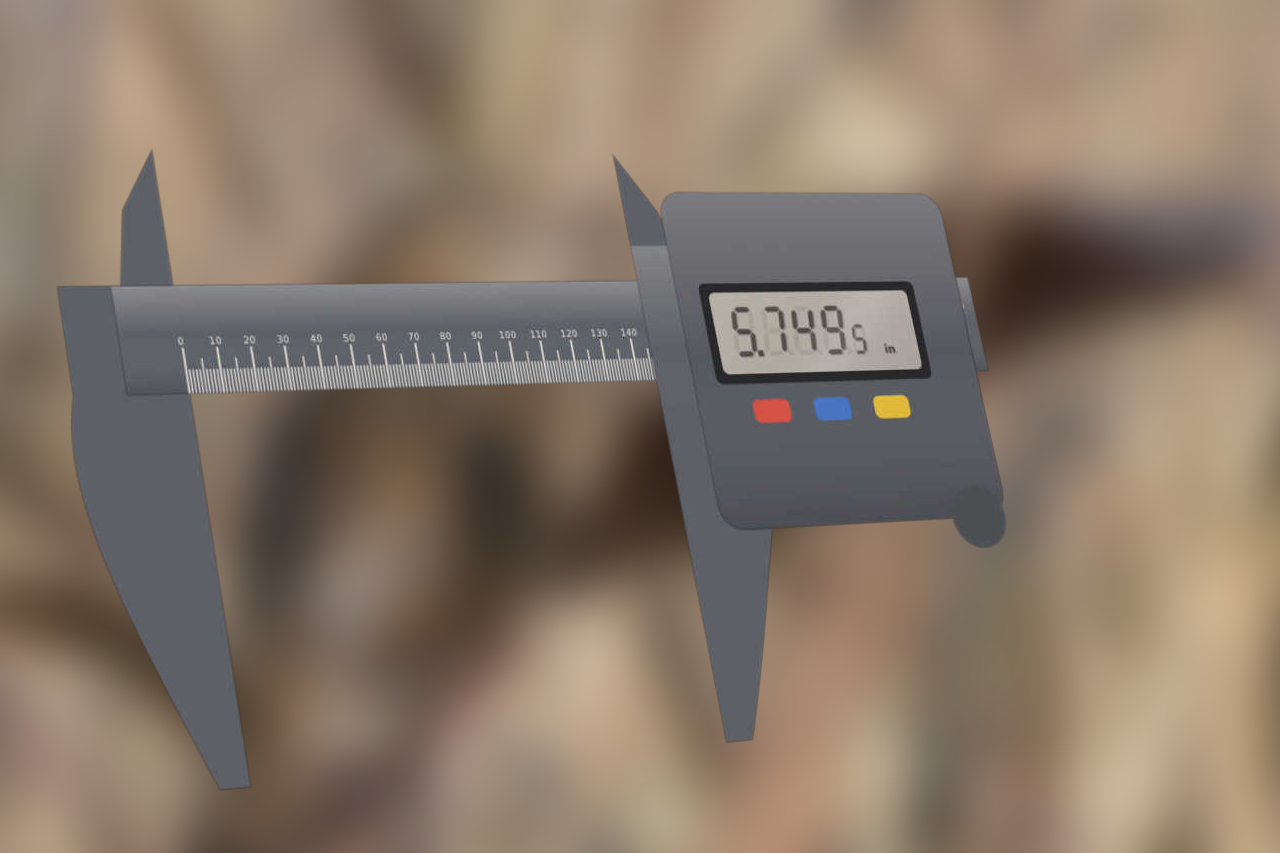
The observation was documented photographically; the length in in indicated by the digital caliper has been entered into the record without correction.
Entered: 5.7495 in
